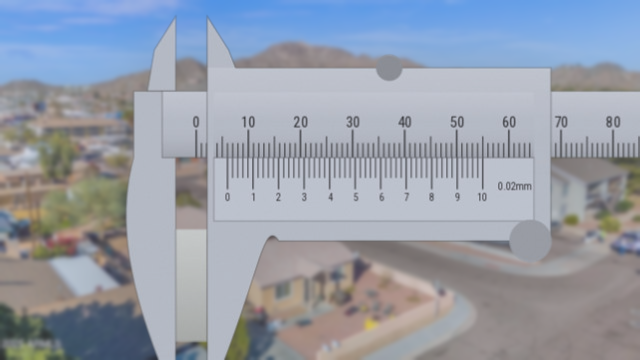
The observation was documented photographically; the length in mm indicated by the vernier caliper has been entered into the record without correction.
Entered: 6.0 mm
